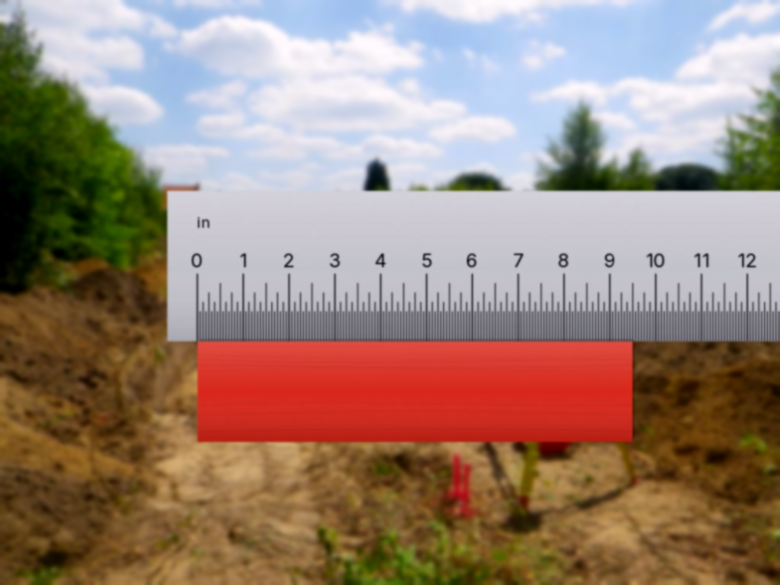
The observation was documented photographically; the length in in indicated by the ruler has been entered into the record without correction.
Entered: 9.5 in
